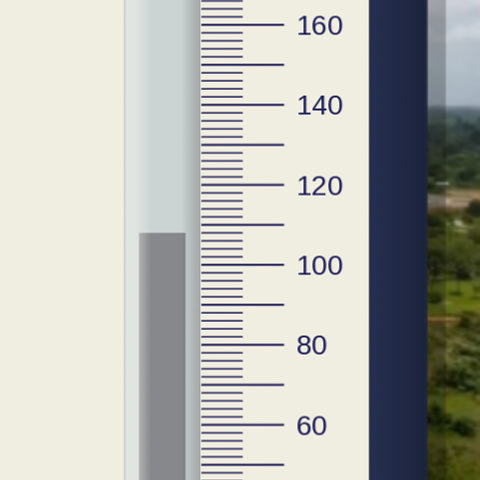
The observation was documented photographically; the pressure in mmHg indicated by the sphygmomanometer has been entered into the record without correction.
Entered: 108 mmHg
